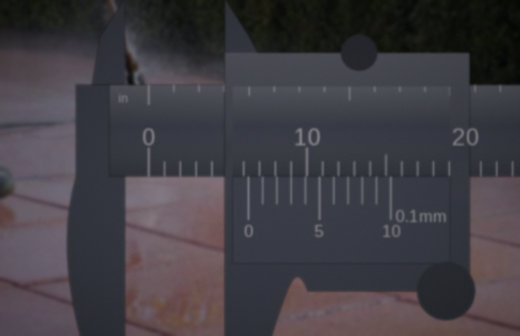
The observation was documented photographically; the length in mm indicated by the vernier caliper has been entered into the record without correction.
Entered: 6.3 mm
